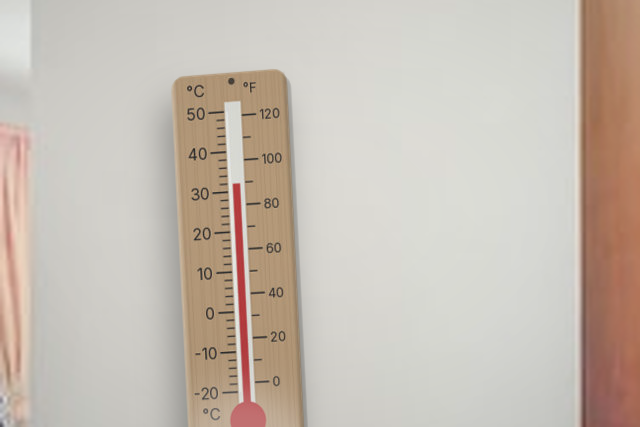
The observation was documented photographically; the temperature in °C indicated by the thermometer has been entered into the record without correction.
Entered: 32 °C
